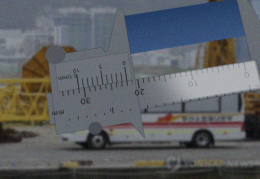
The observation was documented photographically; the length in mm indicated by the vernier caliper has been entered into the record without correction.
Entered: 22.0 mm
